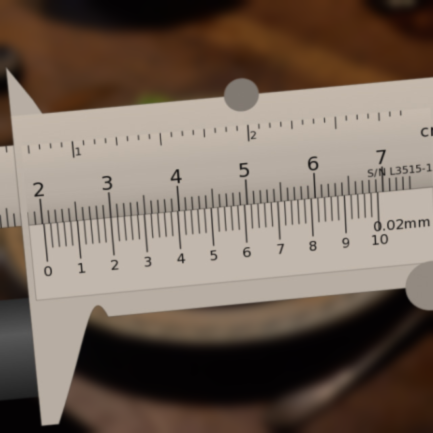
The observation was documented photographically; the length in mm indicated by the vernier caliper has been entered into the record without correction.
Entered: 20.2 mm
